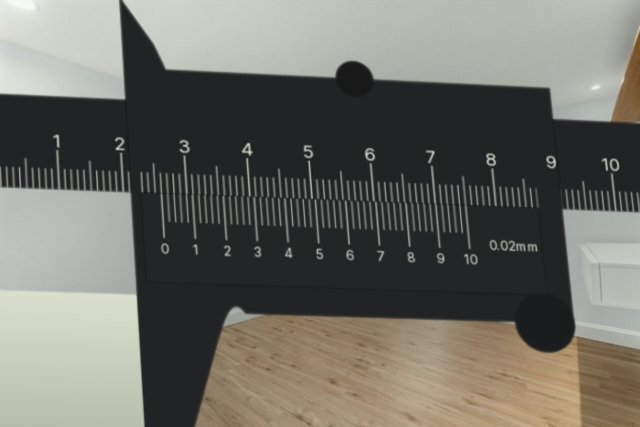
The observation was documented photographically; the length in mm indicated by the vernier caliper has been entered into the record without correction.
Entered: 26.0 mm
